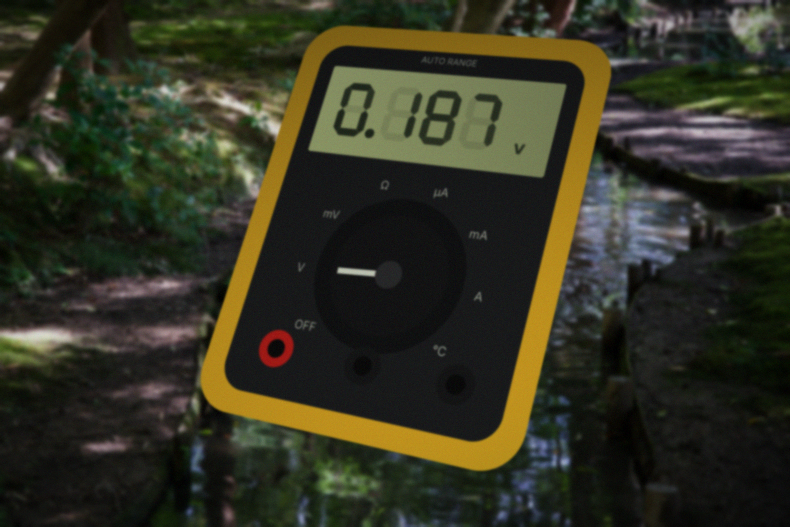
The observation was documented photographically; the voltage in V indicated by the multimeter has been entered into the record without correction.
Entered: 0.187 V
